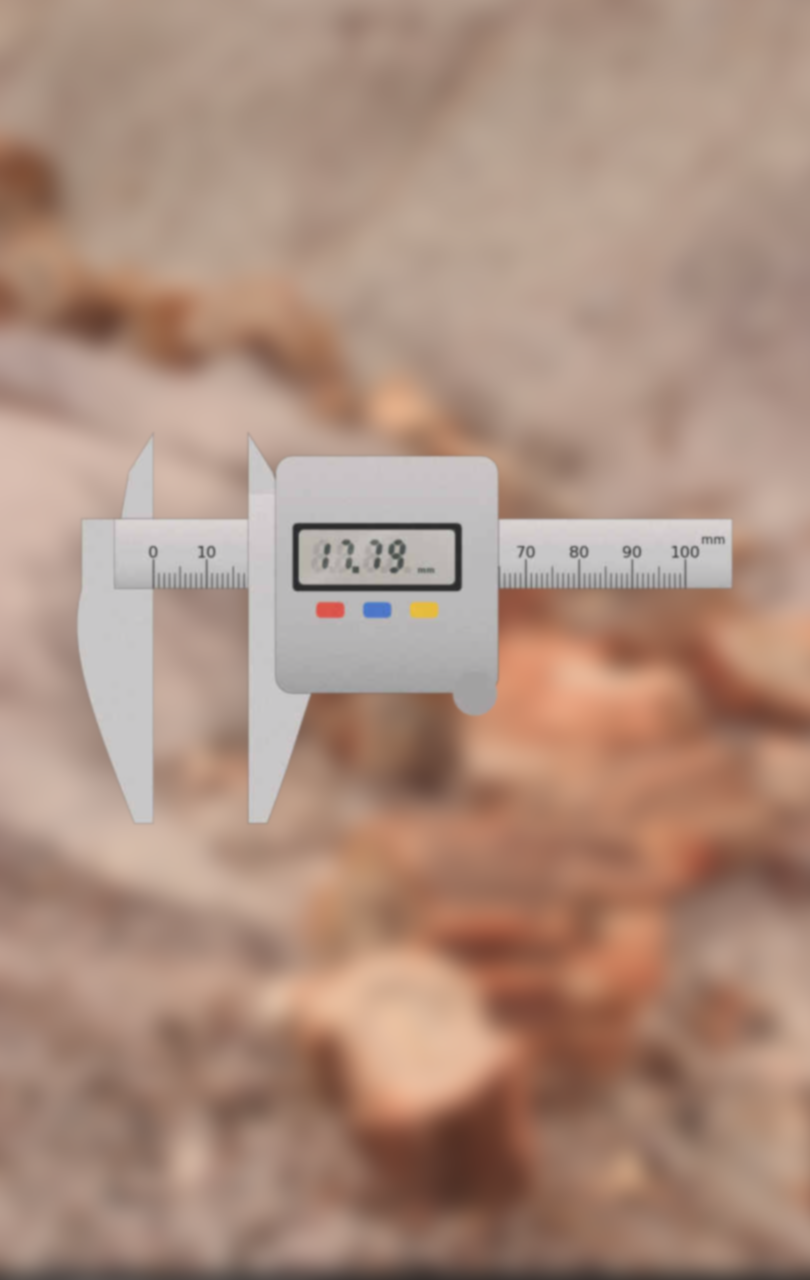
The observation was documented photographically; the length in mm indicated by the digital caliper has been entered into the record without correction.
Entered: 17.79 mm
